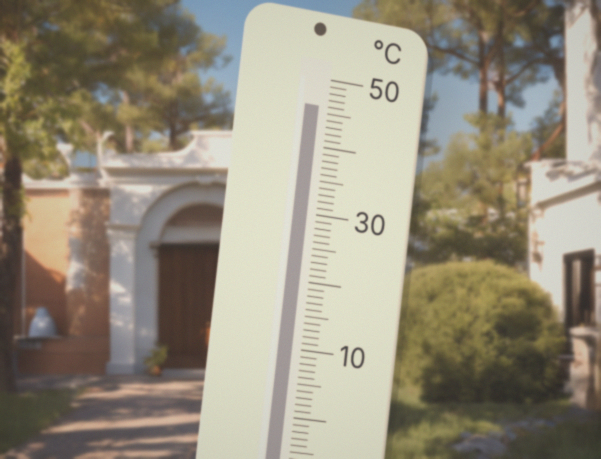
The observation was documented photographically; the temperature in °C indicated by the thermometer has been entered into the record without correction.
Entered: 46 °C
